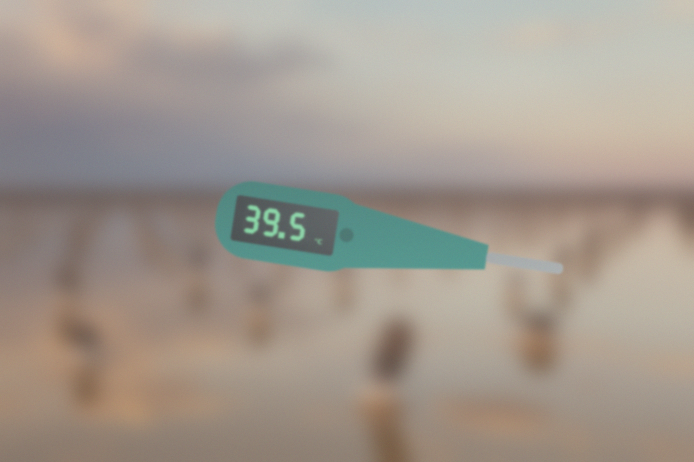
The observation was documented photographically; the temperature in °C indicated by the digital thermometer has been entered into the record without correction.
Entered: 39.5 °C
